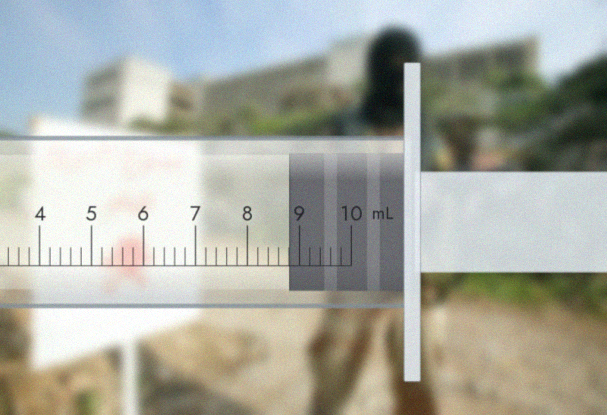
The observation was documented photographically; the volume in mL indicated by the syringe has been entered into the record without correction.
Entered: 8.8 mL
